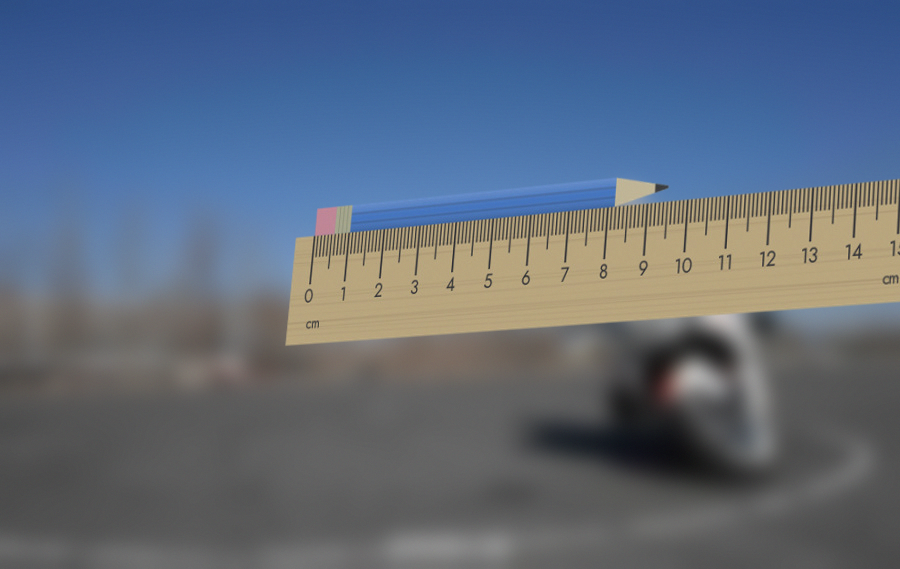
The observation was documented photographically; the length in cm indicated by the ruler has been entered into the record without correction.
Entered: 9.5 cm
